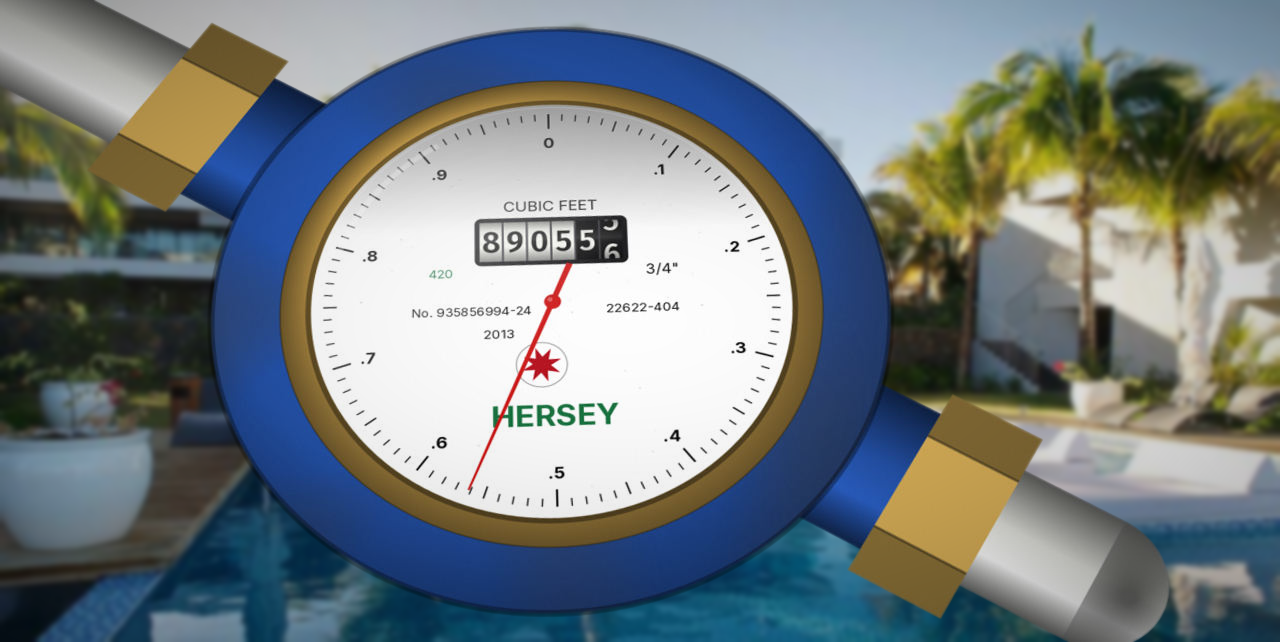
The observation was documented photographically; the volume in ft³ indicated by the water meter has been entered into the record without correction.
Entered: 890555.56 ft³
